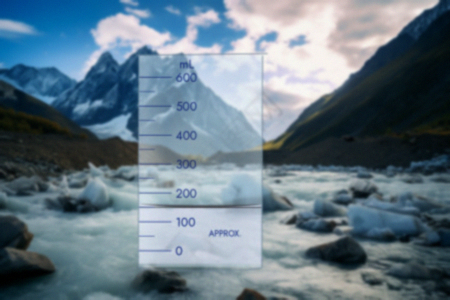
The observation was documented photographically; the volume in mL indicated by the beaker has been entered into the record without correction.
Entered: 150 mL
